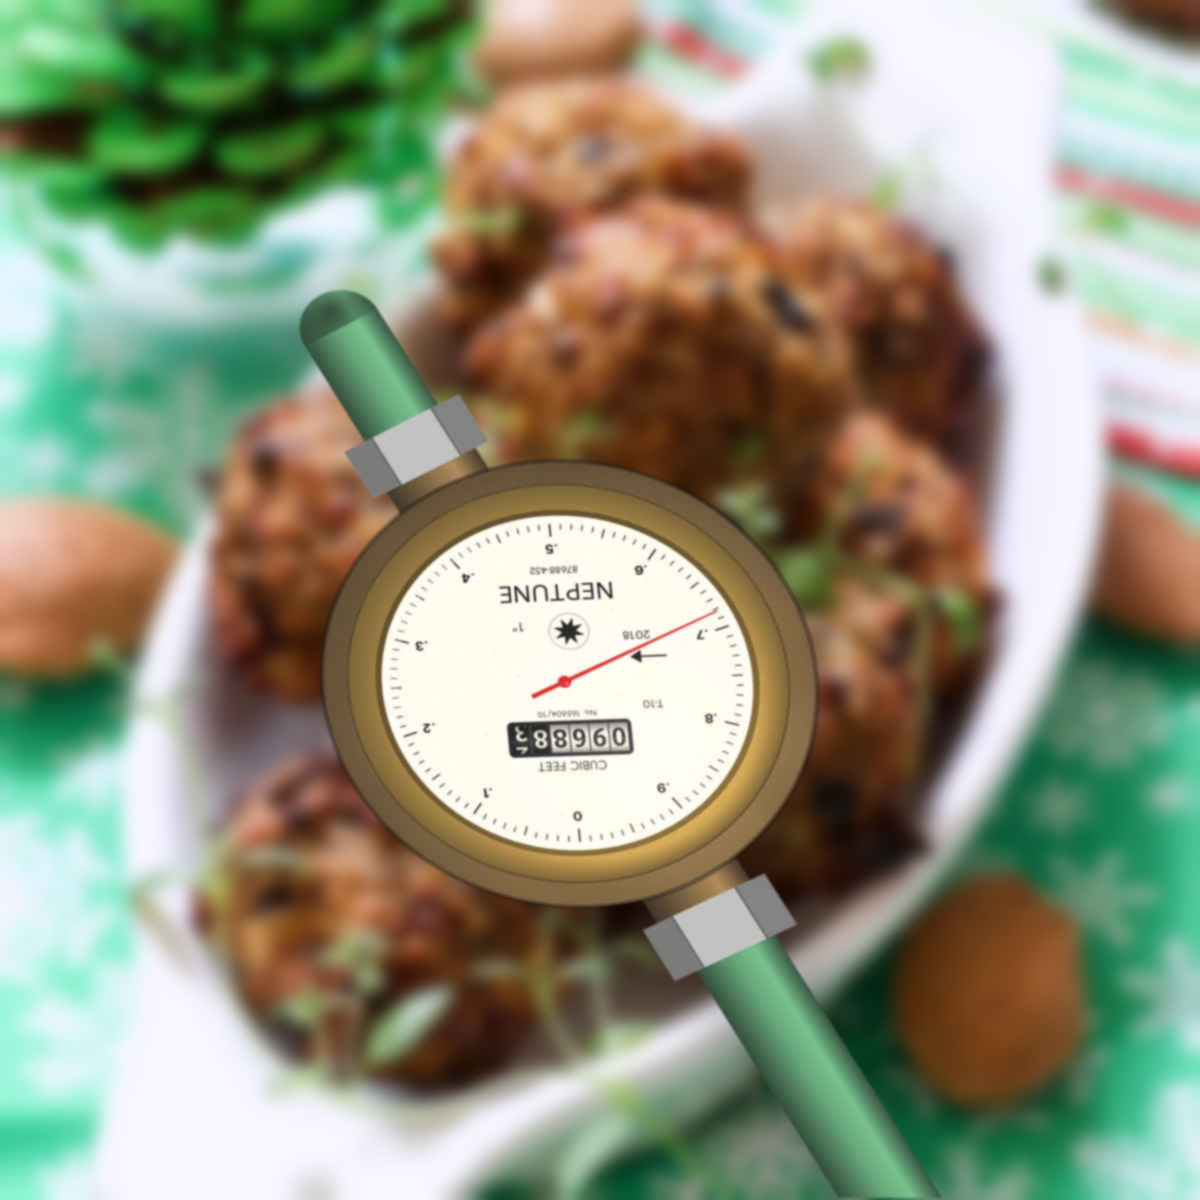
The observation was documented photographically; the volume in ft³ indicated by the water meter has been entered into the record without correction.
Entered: 96882.68 ft³
